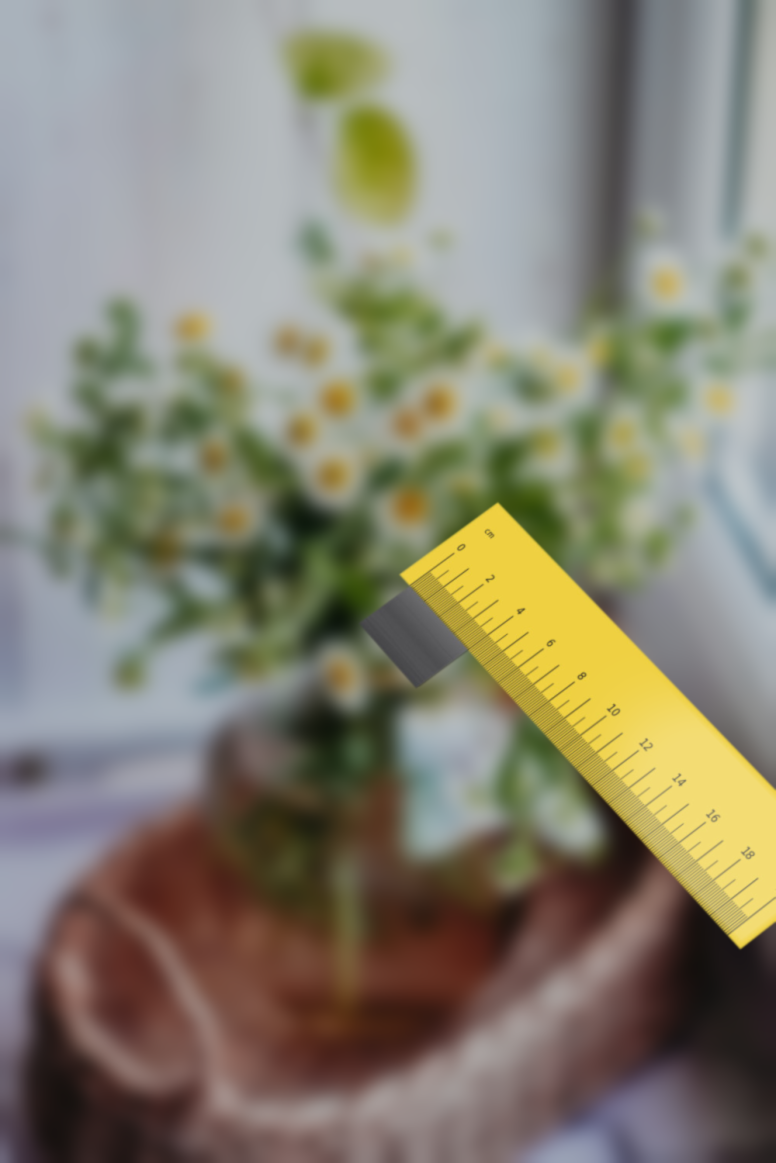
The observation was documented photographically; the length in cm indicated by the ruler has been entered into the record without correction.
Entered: 4 cm
